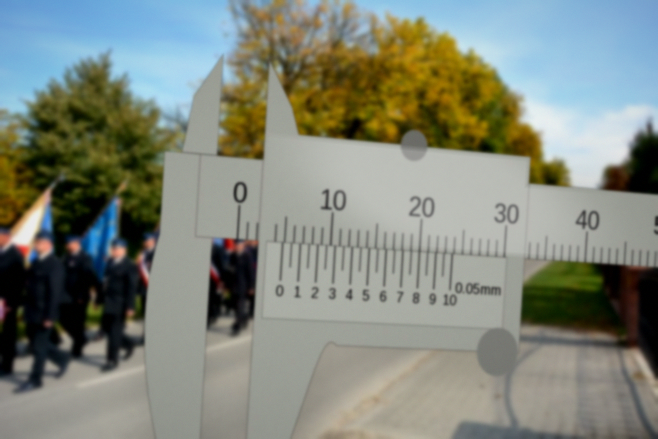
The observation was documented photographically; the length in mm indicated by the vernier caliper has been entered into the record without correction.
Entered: 4.8 mm
